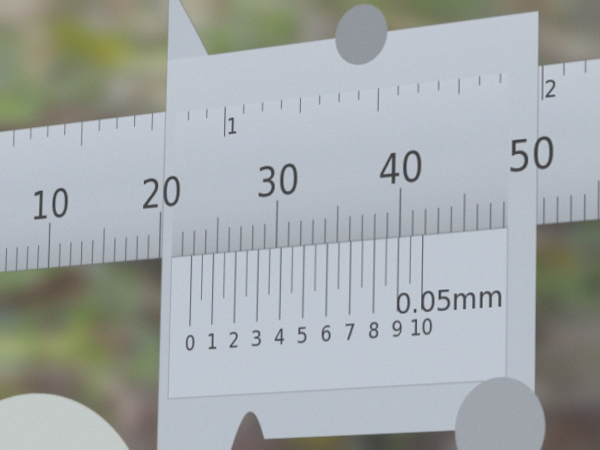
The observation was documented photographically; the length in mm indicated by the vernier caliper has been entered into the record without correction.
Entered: 22.8 mm
